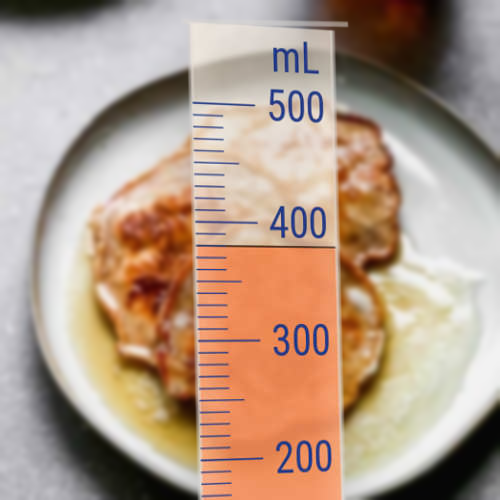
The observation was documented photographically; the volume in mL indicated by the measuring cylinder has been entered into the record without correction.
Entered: 380 mL
